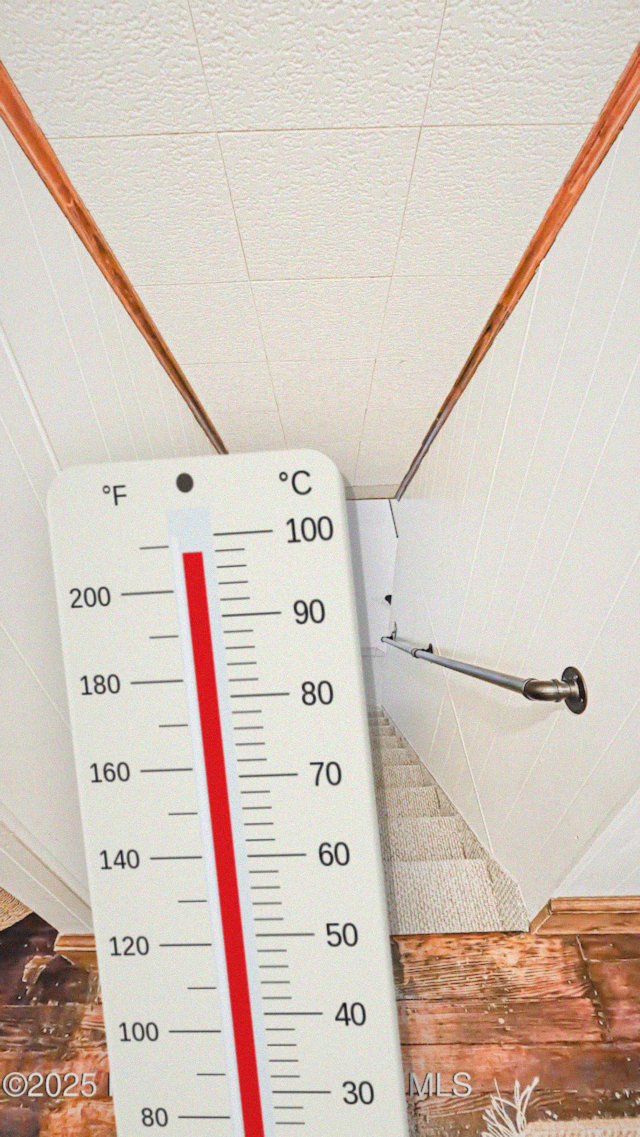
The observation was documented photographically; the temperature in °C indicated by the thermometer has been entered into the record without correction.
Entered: 98 °C
